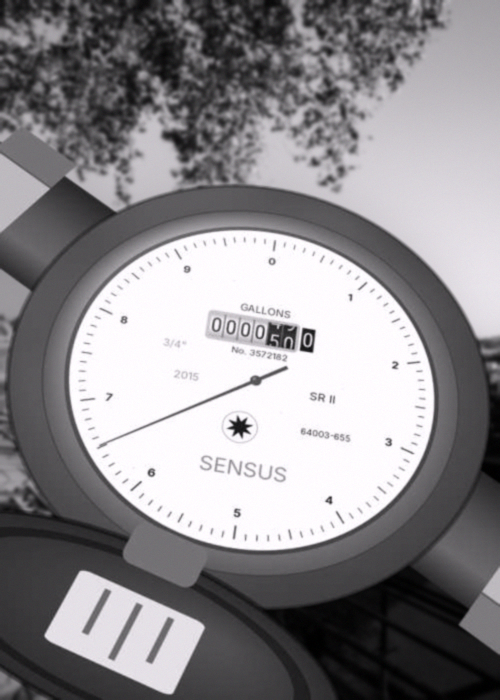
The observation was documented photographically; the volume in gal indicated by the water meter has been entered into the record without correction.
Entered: 496.5 gal
